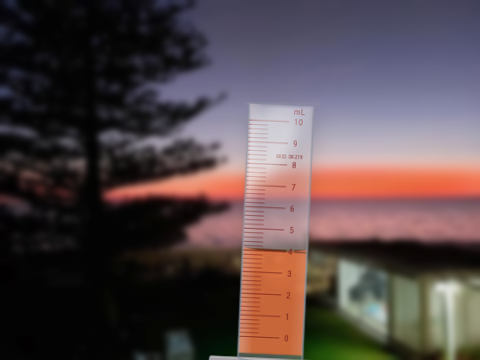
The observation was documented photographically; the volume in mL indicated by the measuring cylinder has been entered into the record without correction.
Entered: 4 mL
